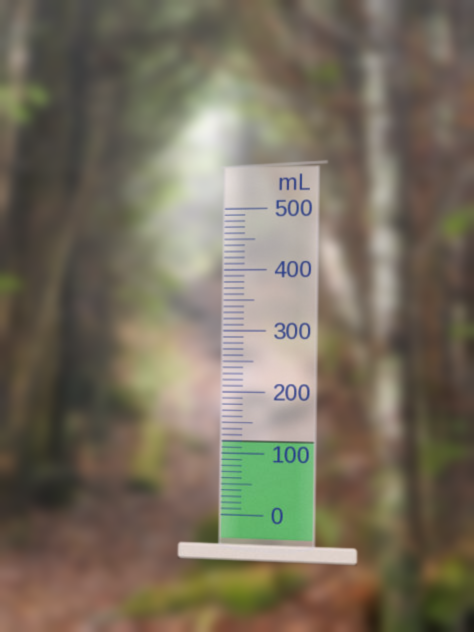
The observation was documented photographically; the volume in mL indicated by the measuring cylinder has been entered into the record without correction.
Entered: 120 mL
